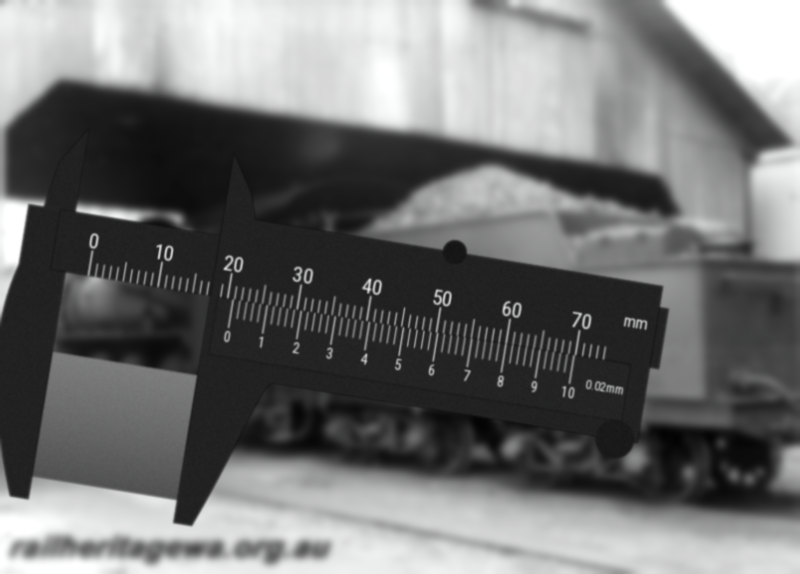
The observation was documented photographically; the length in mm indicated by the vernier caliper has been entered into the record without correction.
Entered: 20.8 mm
